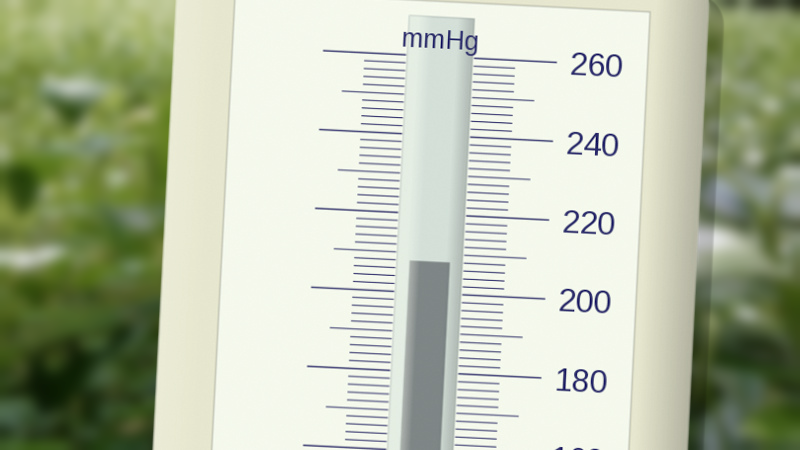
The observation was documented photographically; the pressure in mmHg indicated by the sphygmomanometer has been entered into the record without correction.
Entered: 208 mmHg
